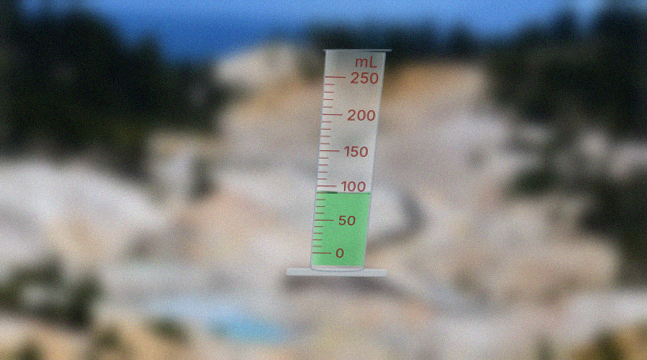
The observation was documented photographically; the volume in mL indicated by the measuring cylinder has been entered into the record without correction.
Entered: 90 mL
